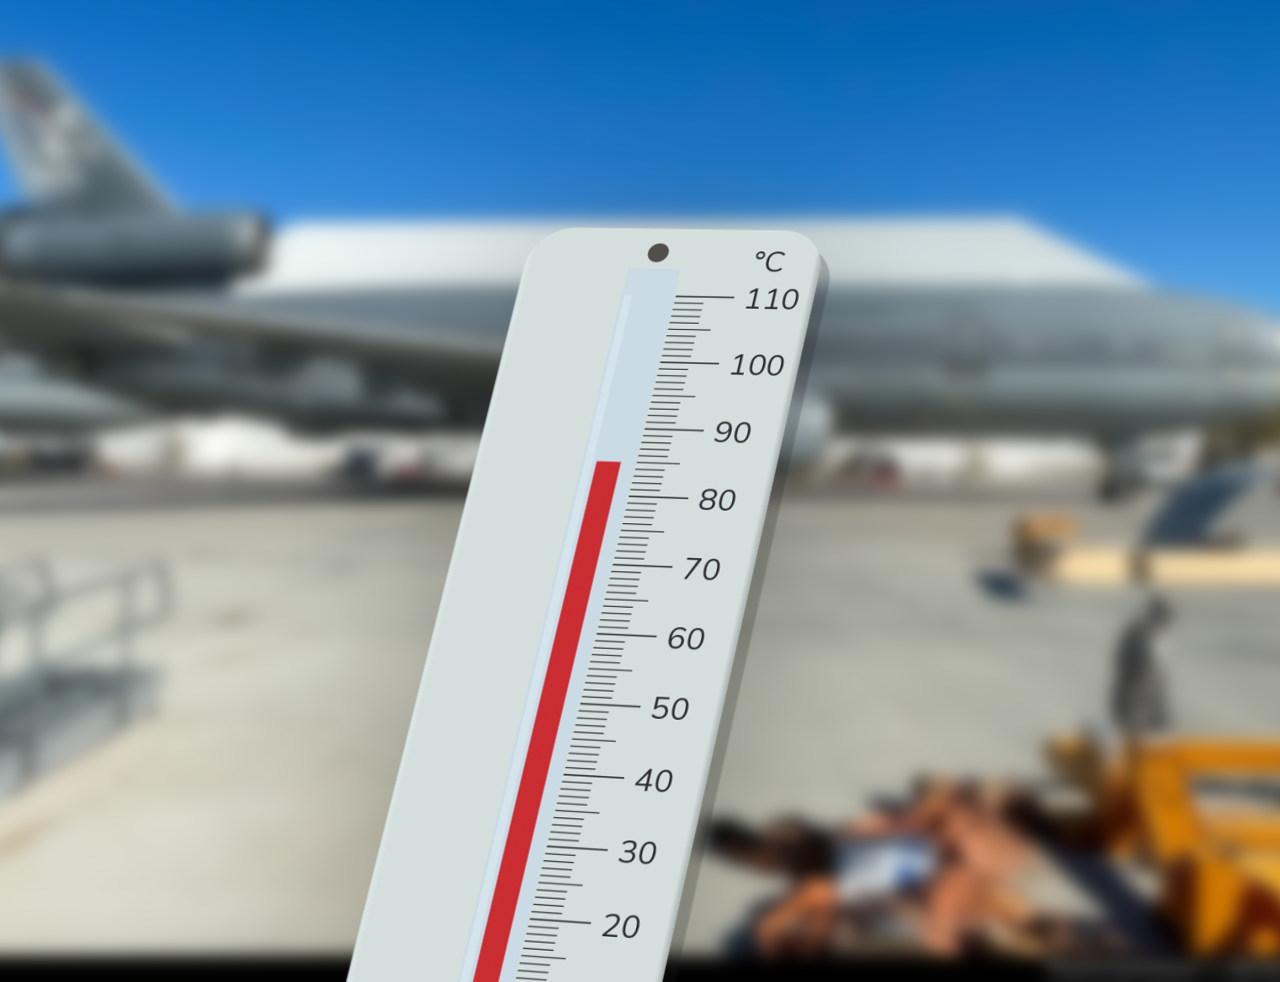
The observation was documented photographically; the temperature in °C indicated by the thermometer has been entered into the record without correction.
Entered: 85 °C
